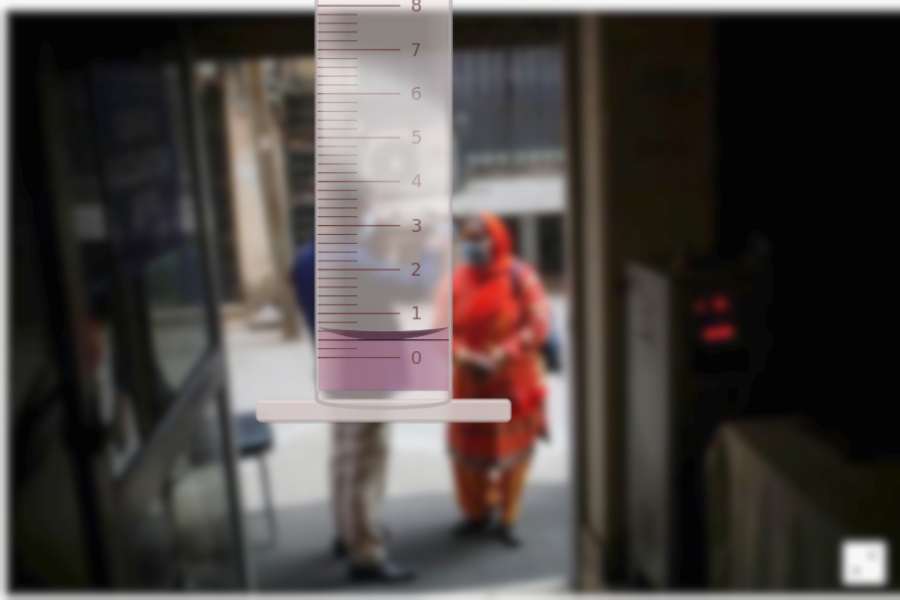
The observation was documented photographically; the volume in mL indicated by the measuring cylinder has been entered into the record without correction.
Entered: 0.4 mL
